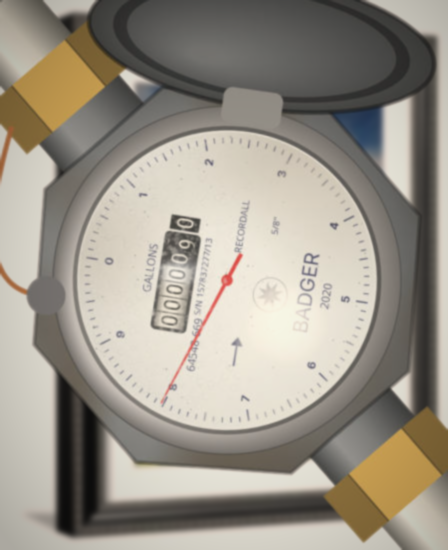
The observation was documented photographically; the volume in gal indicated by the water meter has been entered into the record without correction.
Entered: 88.0 gal
